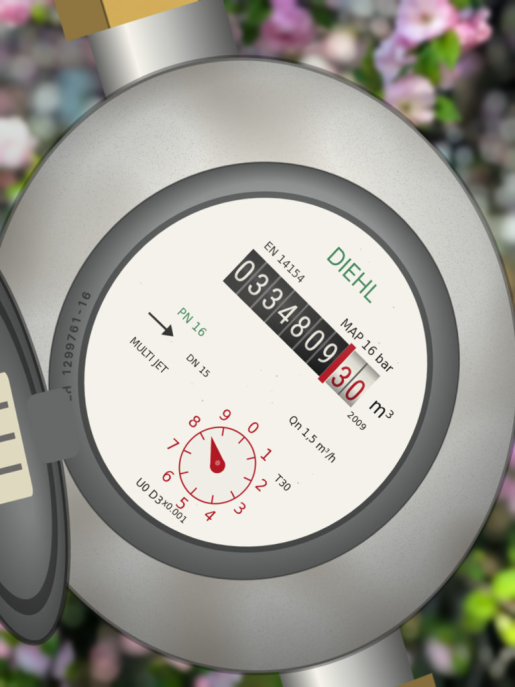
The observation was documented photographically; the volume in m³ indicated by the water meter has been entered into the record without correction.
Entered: 334809.298 m³
